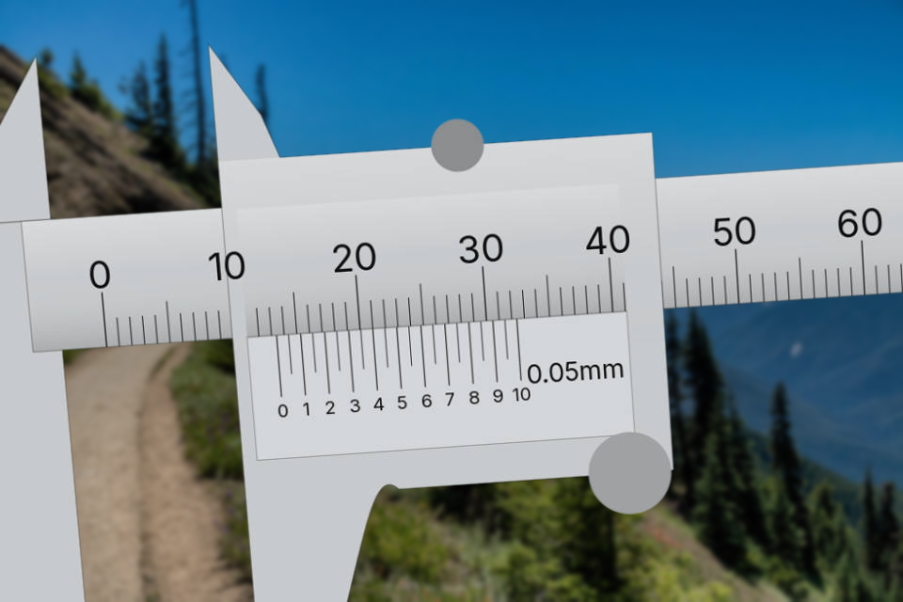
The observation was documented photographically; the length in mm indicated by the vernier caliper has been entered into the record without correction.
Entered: 13.4 mm
